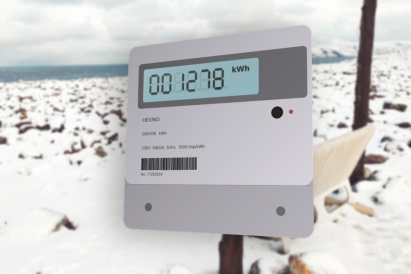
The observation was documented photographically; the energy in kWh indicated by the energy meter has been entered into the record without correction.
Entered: 1278 kWh
